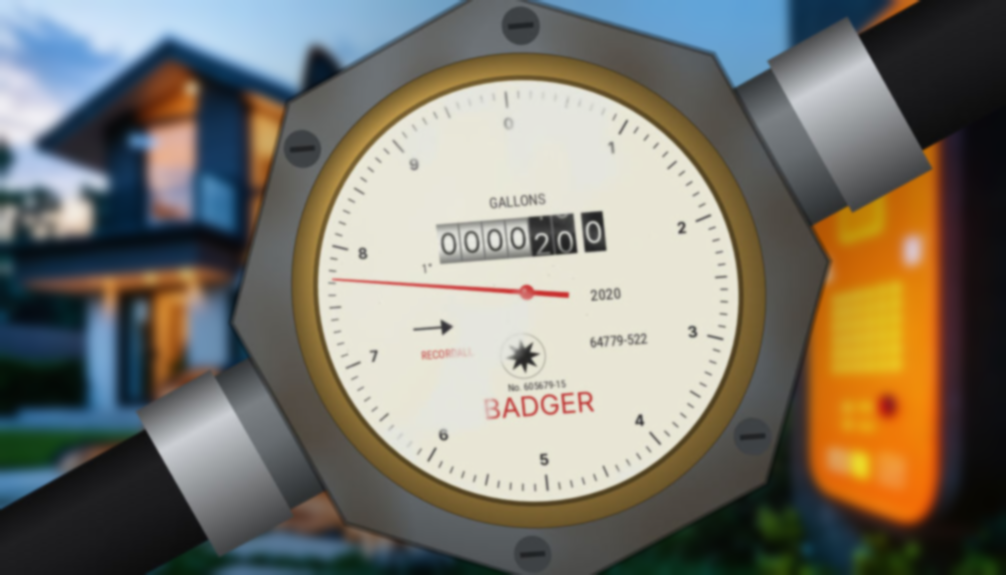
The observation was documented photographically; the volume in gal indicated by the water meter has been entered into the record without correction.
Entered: 197.7 gal
